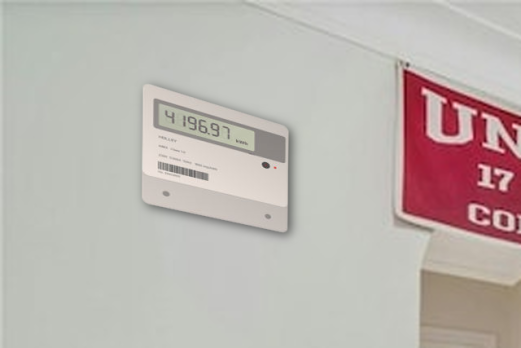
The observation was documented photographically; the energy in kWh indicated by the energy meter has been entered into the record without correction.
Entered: 4196.97 kWh
